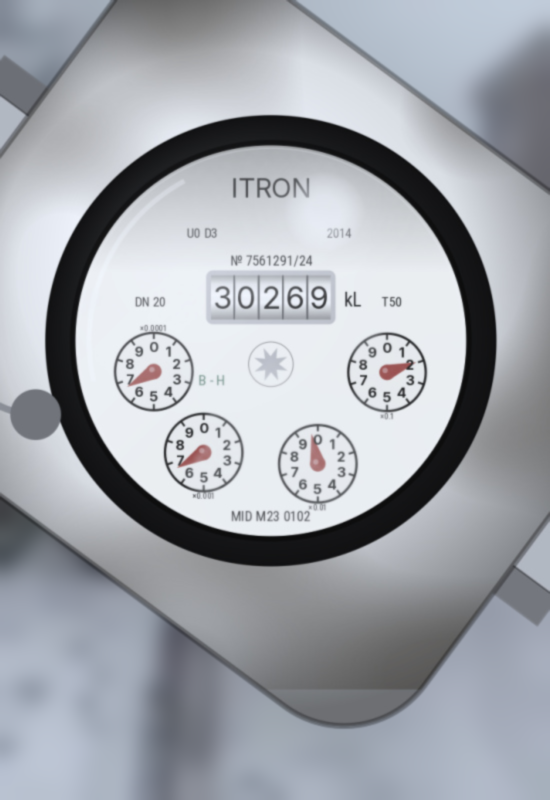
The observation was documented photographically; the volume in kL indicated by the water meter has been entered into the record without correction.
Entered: 30269.1966 kL
